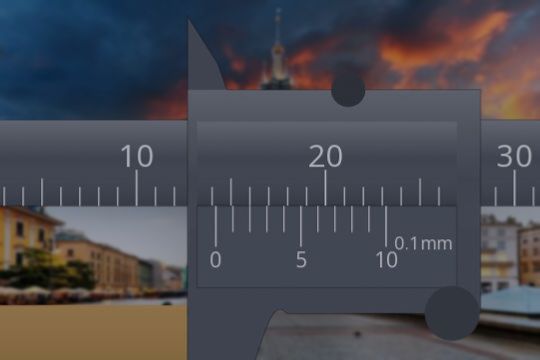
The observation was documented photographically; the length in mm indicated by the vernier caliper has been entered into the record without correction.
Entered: 14.2 mm
